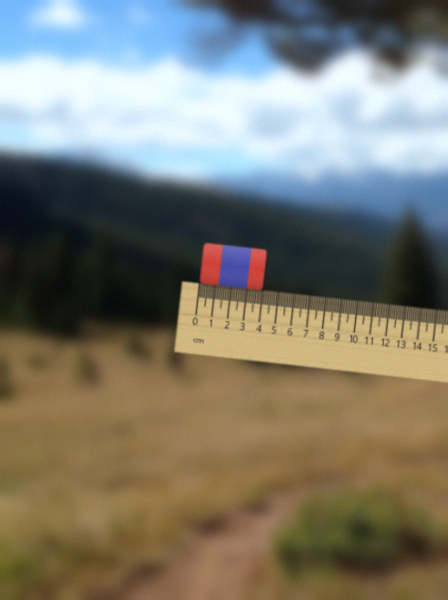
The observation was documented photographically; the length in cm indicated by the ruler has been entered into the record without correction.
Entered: 4 cm
